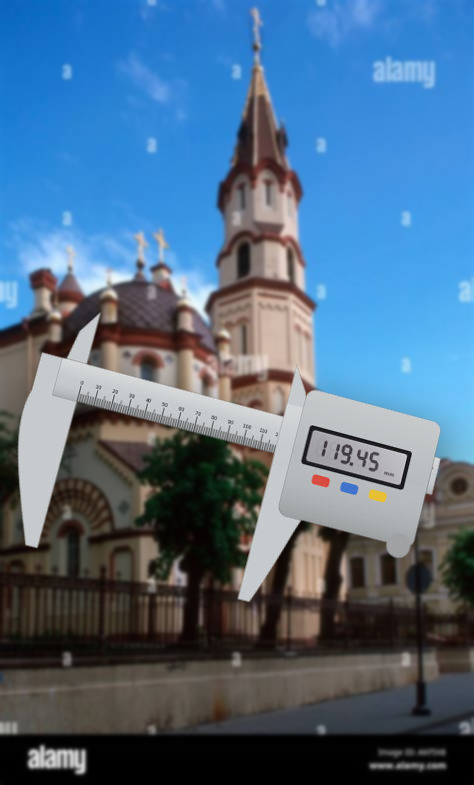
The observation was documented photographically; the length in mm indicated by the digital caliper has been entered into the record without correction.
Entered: 119.45 mm
